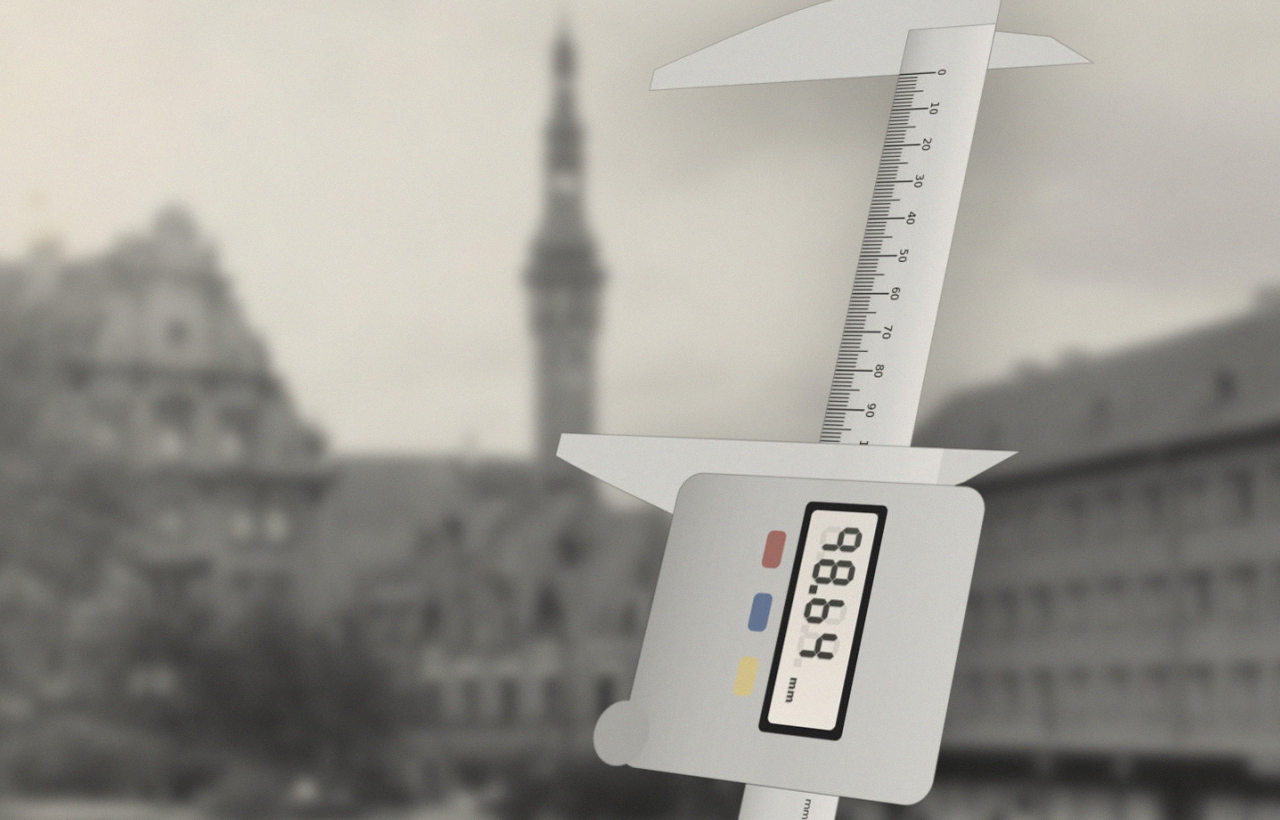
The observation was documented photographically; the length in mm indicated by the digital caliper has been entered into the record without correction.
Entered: 98.64 mm
